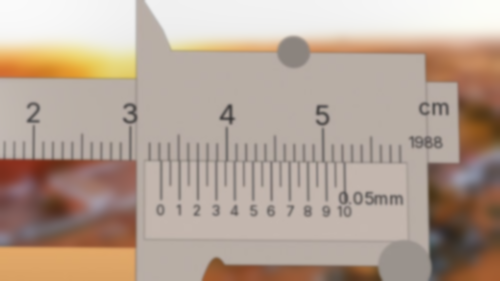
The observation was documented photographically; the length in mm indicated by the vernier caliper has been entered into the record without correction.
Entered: 33.2 mm
